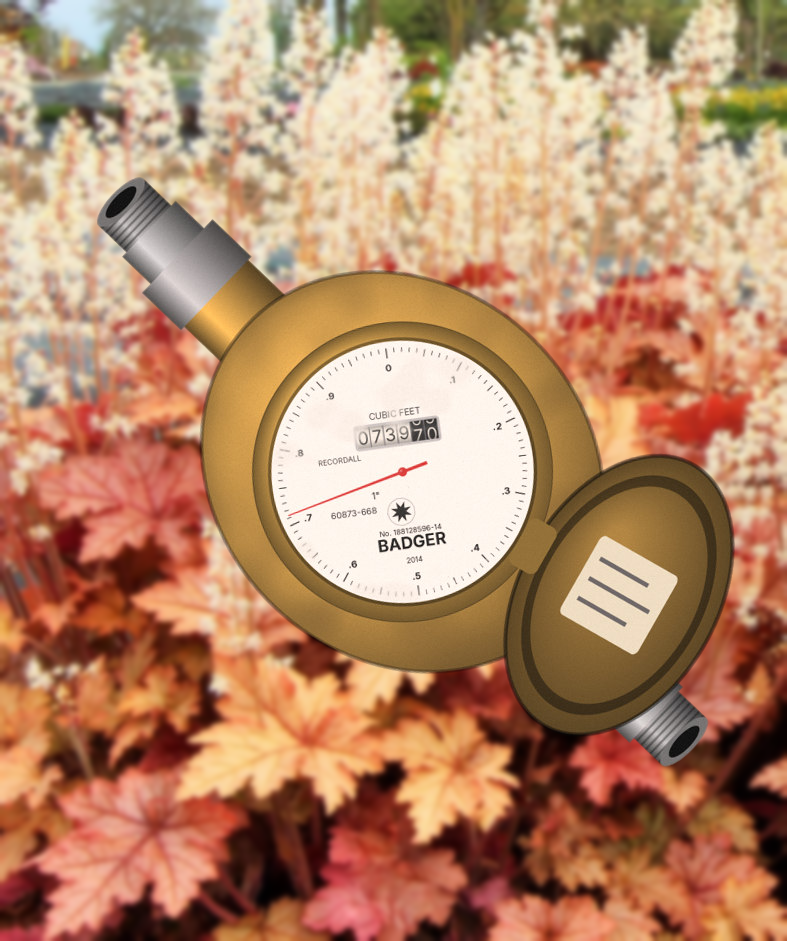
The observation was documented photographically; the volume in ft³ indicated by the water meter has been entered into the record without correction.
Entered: 73969.71 ft³
